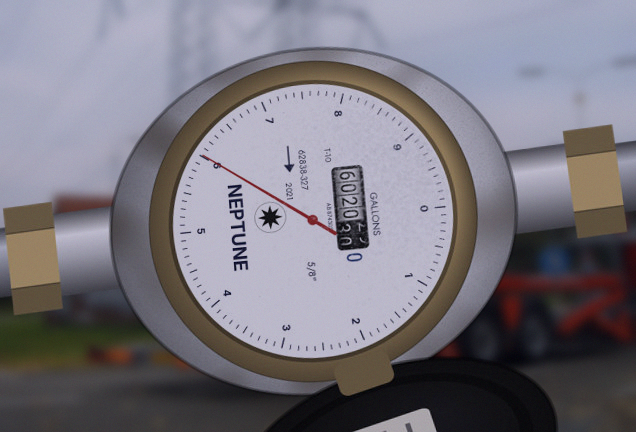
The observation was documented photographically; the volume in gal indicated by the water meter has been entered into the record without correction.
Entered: 6020296.0 gal
